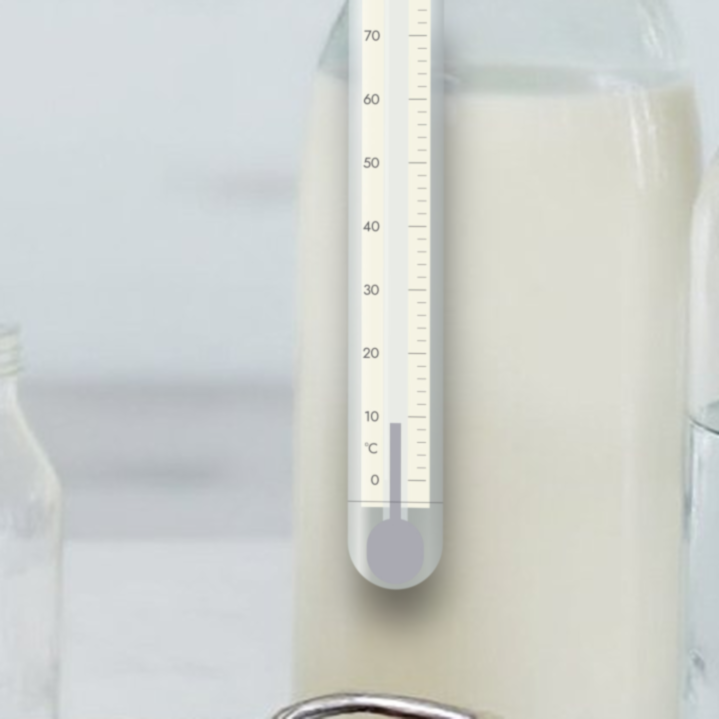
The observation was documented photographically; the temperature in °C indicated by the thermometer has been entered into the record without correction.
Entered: 9 °C
